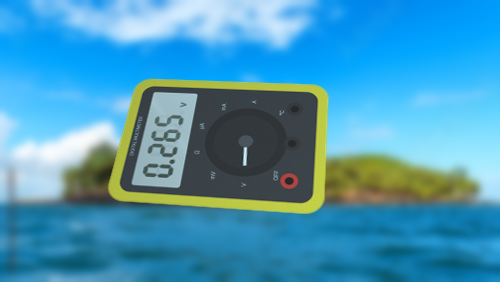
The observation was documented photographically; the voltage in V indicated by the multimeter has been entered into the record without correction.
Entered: 0.265 V
